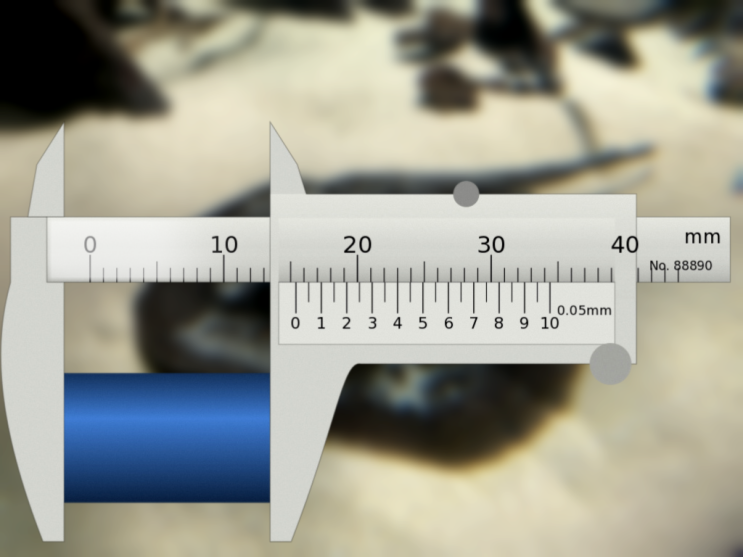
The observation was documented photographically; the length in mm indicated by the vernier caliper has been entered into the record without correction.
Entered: 15.4 mm
